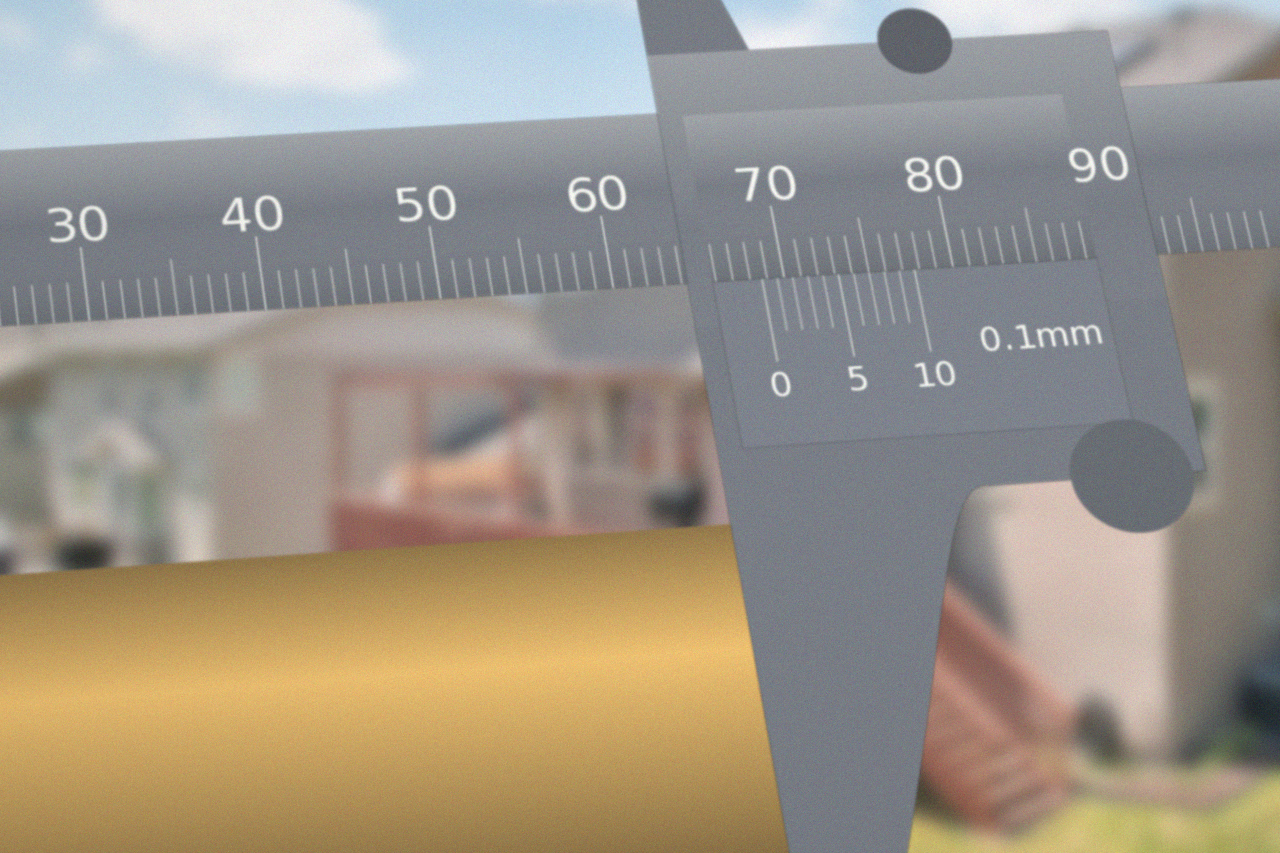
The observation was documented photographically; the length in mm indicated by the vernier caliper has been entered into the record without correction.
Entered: 68.7 mm
